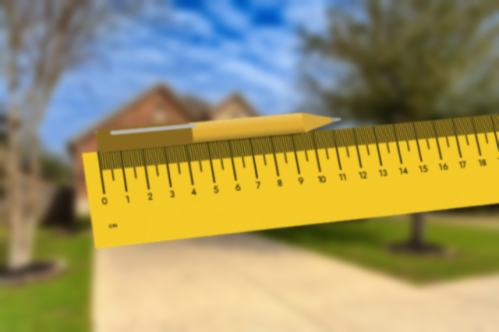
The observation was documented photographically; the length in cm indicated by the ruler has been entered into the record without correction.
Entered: 11.5 cm
